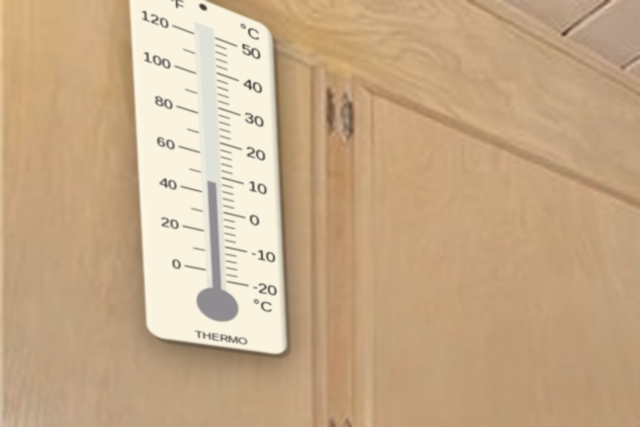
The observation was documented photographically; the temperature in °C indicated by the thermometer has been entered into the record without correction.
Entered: 8 °C
